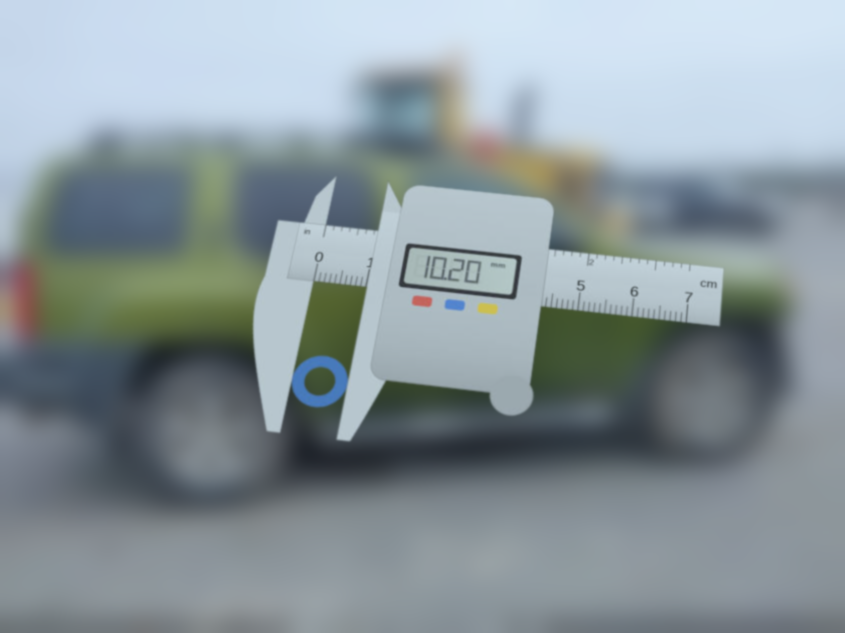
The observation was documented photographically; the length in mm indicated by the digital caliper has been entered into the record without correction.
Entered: 10.20 mm
